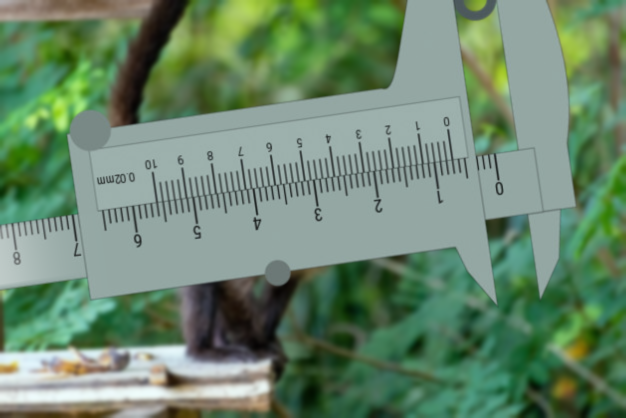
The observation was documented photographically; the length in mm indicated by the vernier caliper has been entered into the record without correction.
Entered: 7.0 mm
